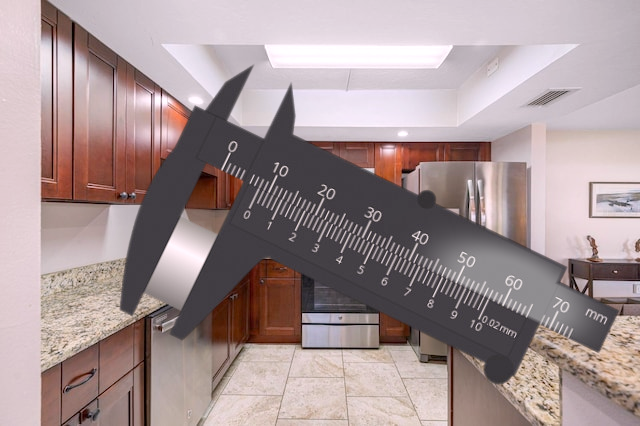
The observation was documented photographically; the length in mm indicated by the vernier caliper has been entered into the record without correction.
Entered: 8.0 mm
